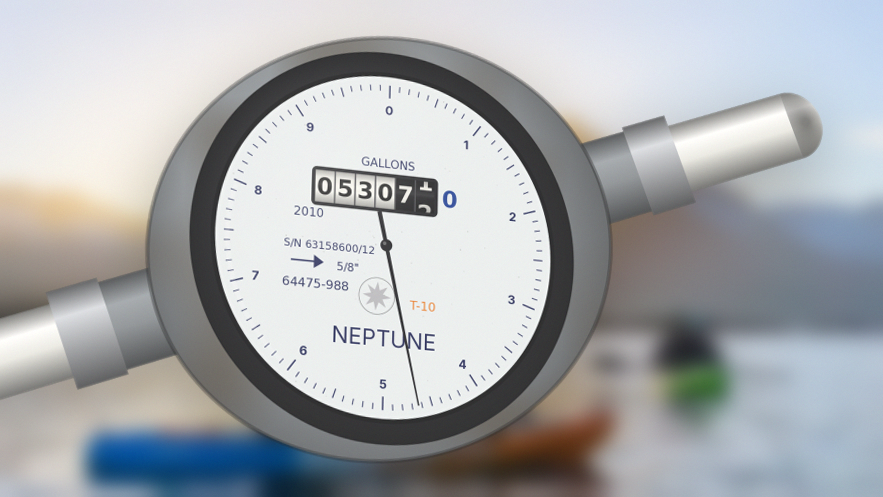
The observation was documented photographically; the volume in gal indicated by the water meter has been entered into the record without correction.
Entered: 530714.6 gal
